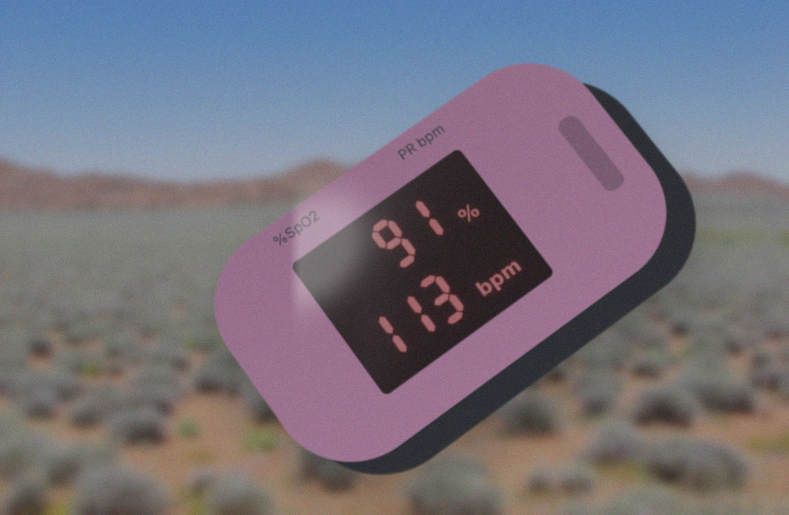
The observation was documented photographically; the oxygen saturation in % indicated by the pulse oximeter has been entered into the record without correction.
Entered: 91 %
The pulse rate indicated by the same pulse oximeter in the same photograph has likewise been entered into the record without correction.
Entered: 113 bpm
